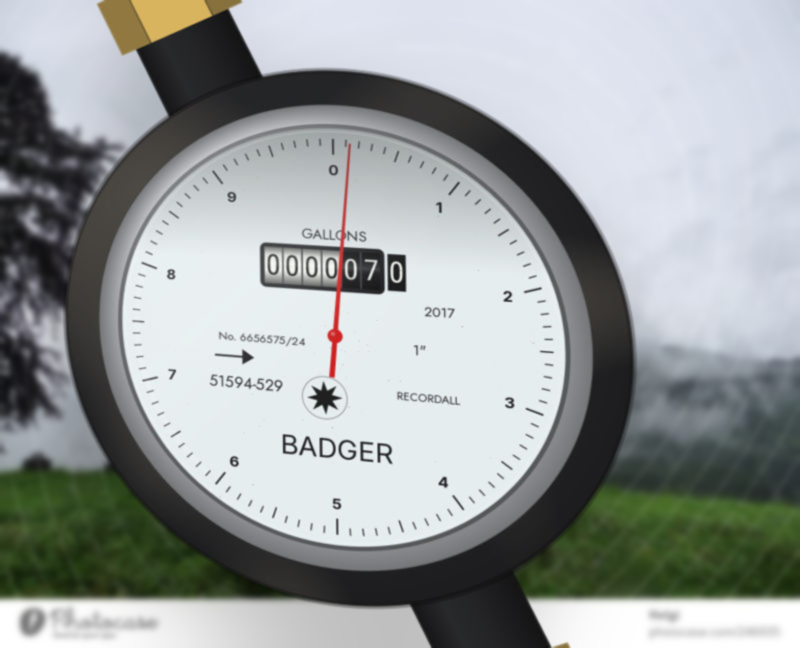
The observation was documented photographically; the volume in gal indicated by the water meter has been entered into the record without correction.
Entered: 70.1 gal
